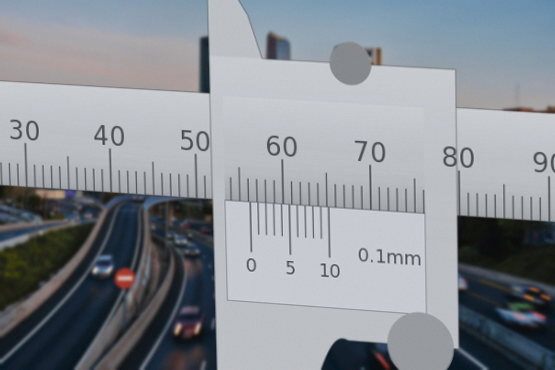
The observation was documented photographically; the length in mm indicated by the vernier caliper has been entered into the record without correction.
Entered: 56.2 mm
